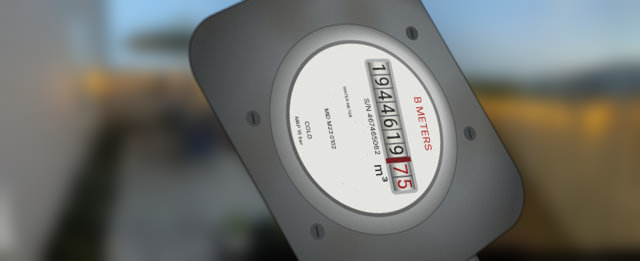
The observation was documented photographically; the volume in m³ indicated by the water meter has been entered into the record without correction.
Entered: 1944619.75 m³
